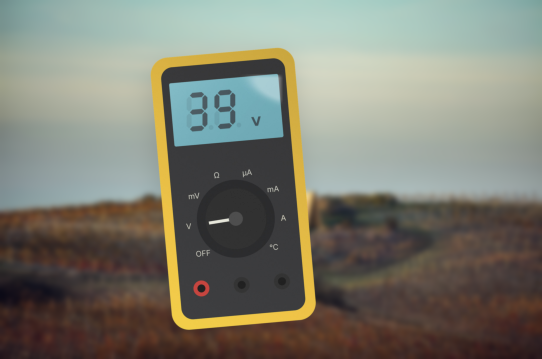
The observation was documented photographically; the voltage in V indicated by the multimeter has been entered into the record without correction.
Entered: 39 V
